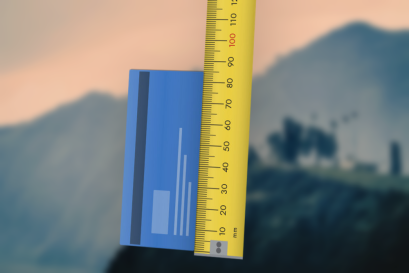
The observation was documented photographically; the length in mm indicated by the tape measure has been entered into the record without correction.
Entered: 85 mm
